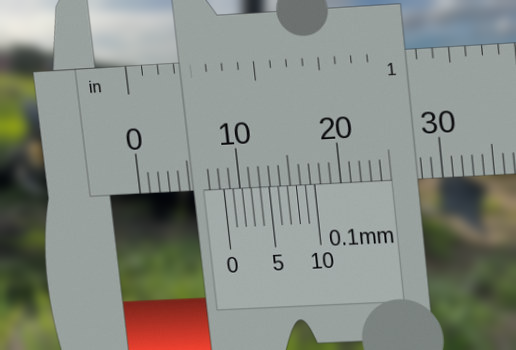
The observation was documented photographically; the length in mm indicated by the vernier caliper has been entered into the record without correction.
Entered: 8.4 mm
